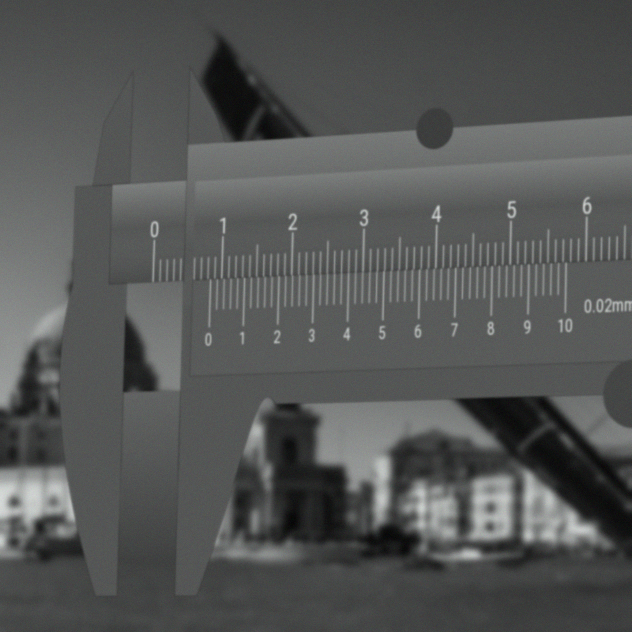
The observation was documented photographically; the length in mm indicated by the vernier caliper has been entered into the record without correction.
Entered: 8.4 mm
